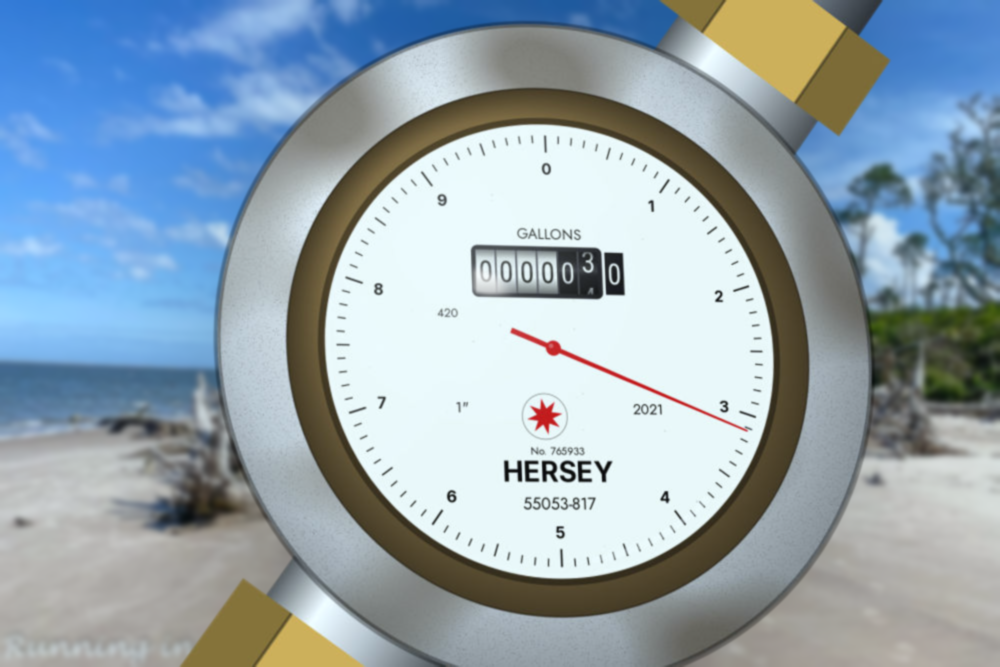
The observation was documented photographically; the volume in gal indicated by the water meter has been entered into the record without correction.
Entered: 33.1 gal
